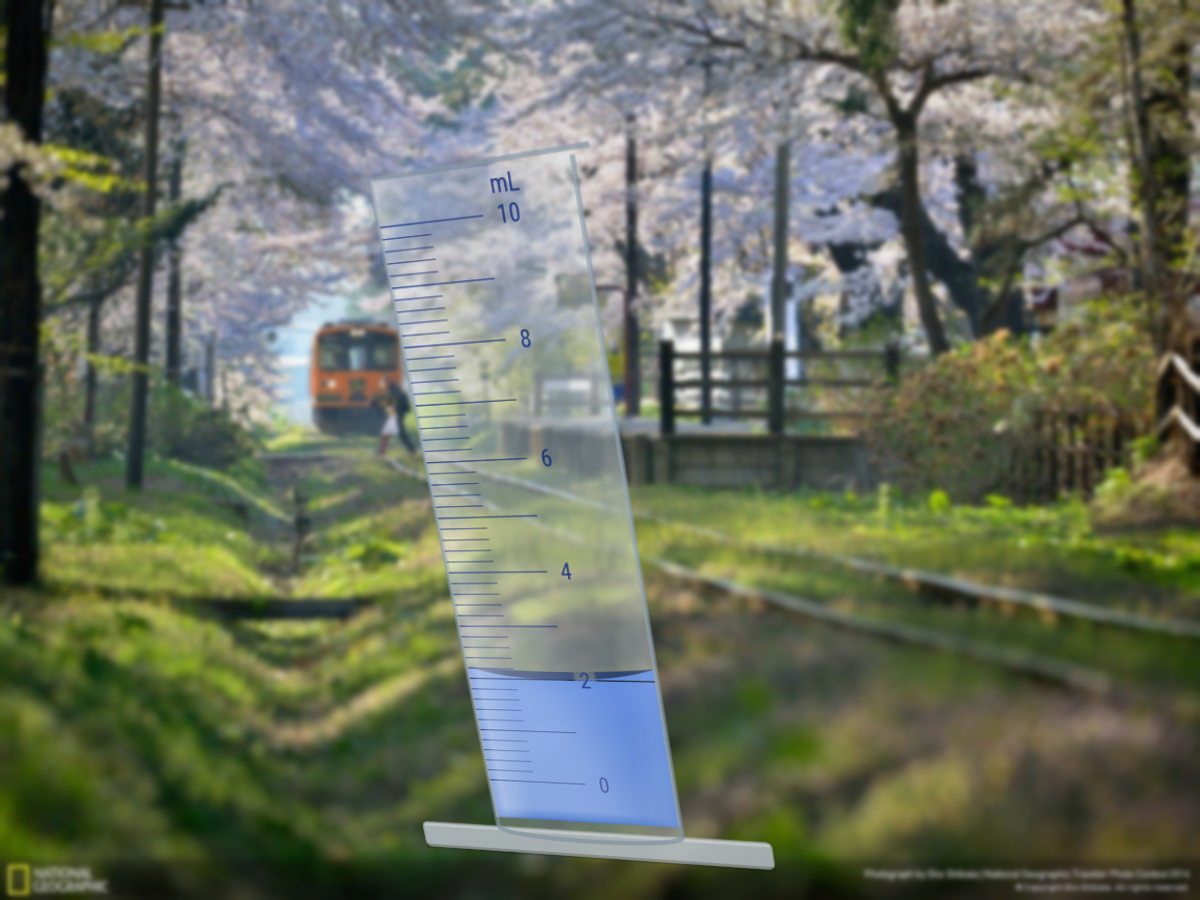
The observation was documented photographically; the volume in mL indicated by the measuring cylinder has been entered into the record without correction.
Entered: 2 mL
